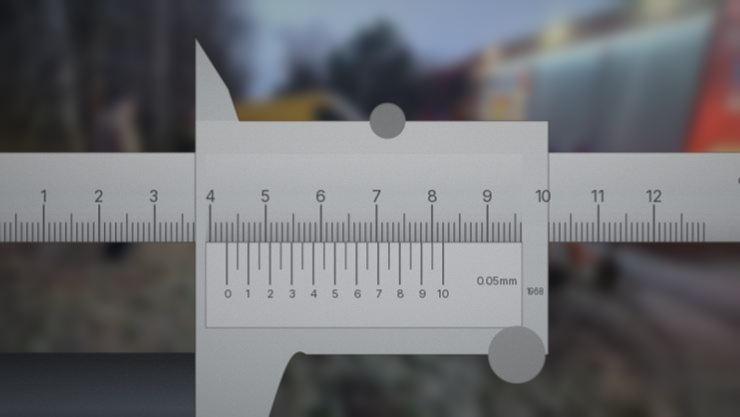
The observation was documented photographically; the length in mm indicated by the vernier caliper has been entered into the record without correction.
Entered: 43.0 mm
